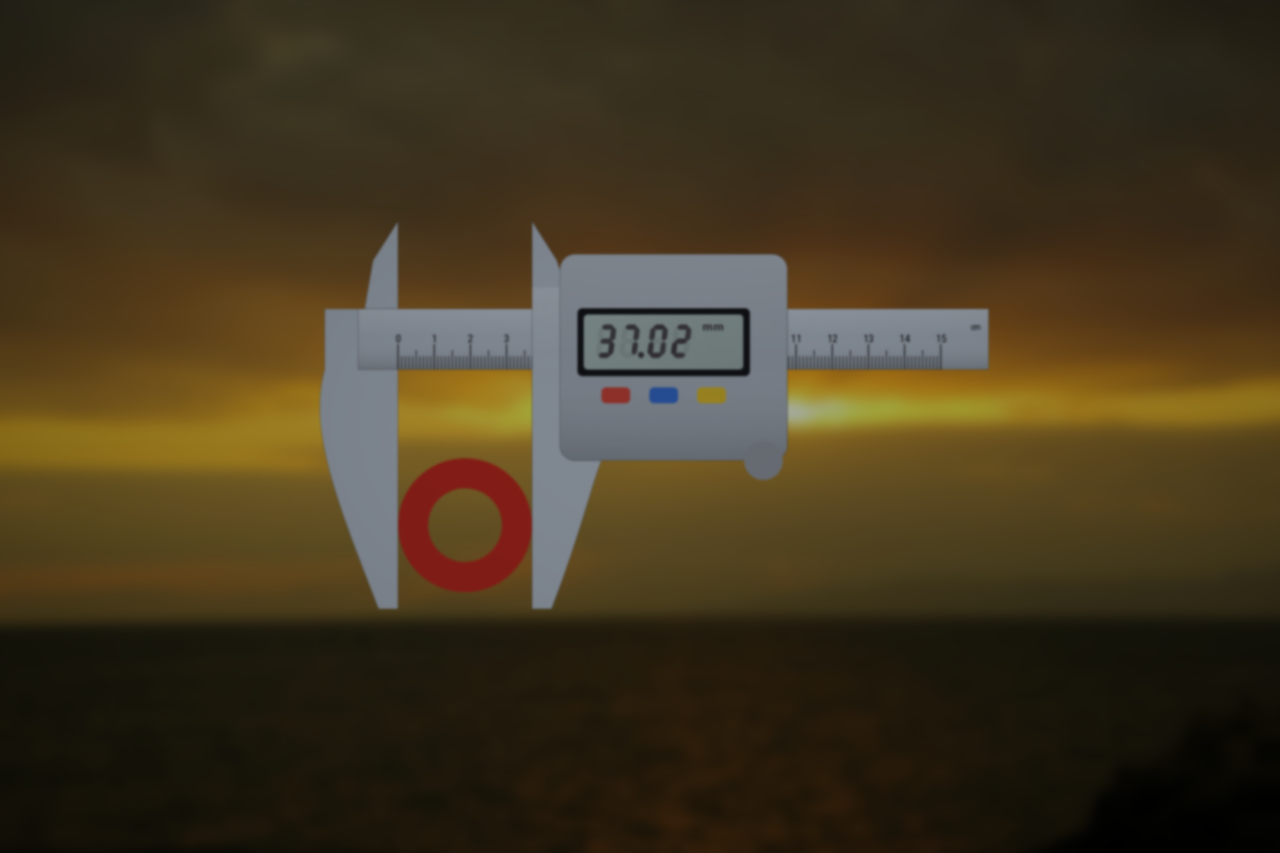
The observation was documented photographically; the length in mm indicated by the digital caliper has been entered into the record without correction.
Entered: 37.02 mm
